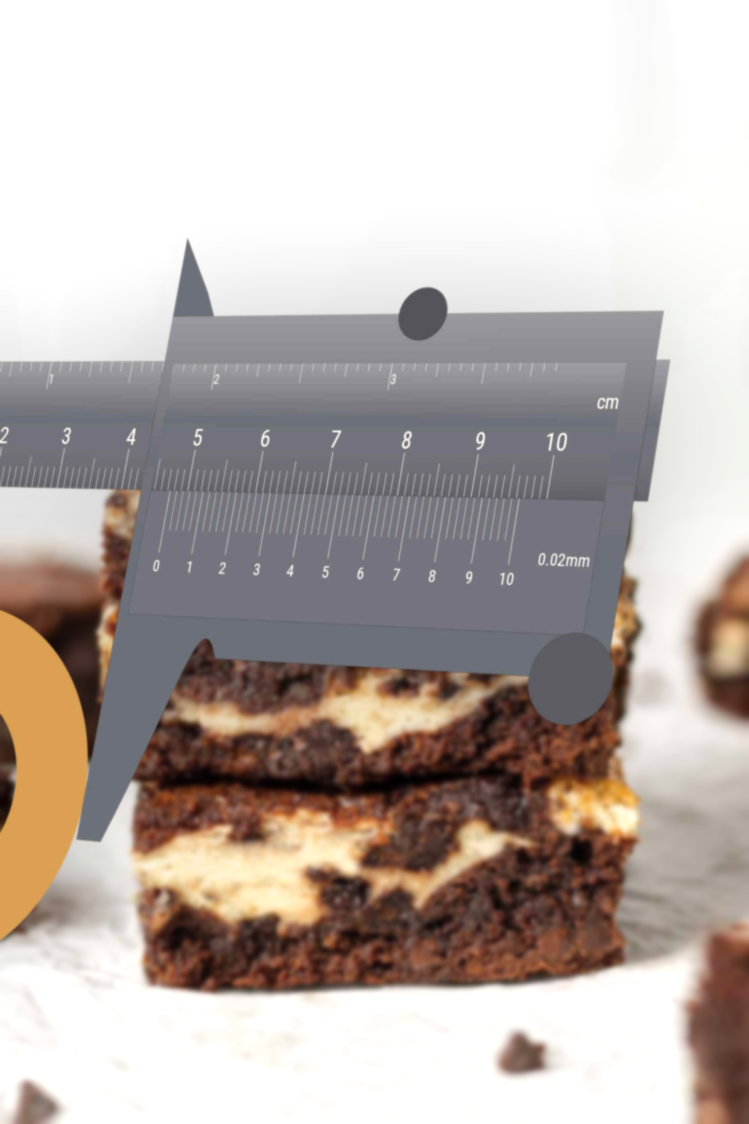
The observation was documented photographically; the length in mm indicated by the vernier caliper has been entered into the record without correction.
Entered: 47.4 mm
